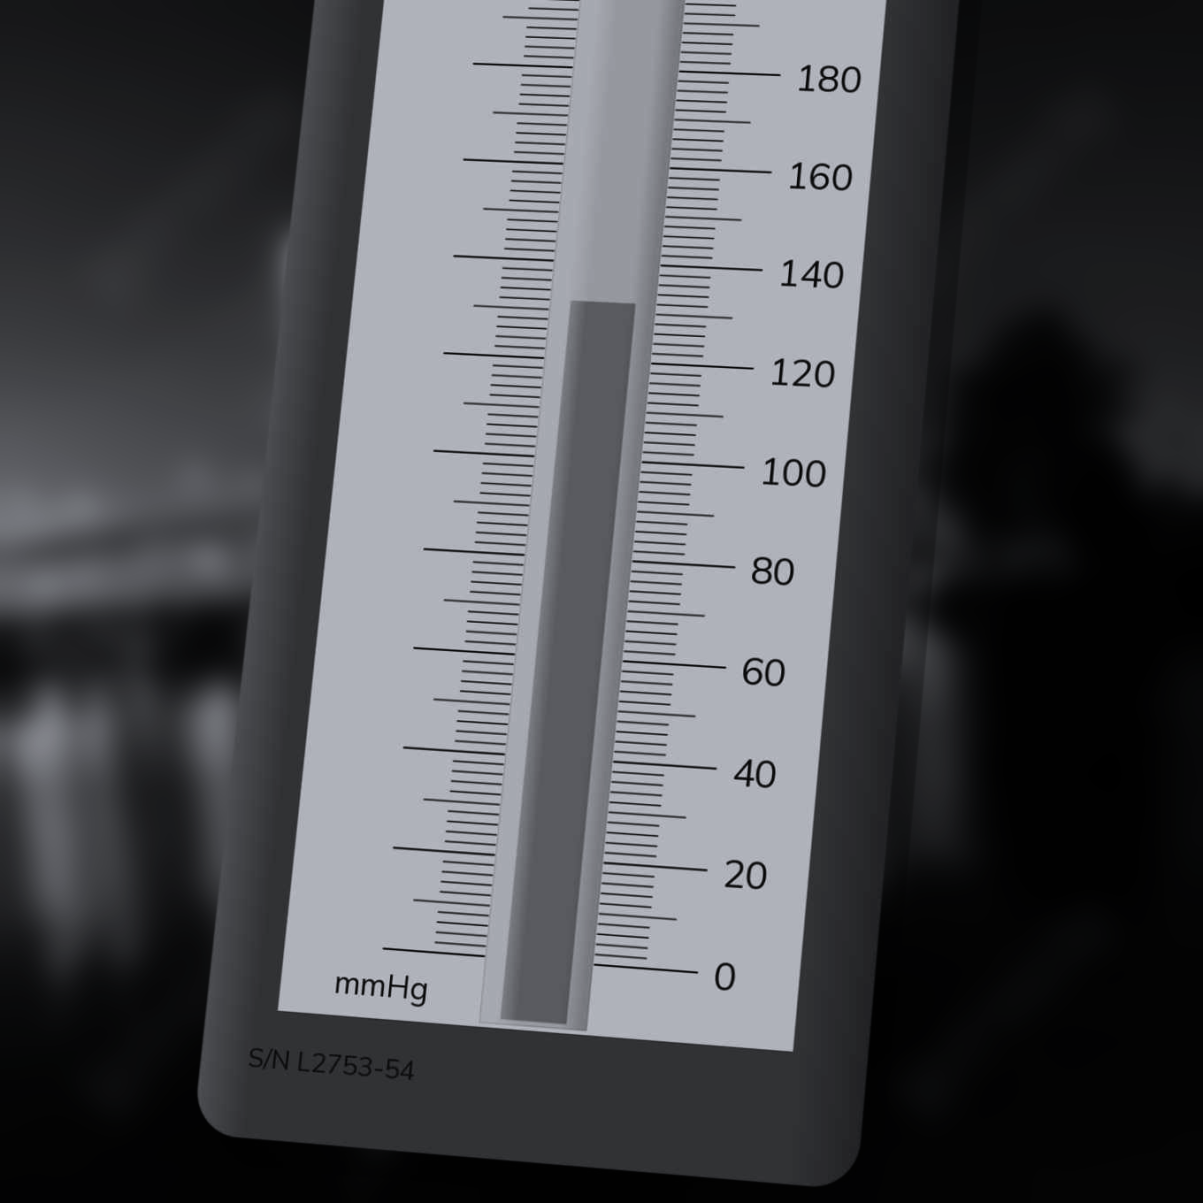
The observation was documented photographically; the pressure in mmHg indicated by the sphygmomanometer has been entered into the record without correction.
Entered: 132 mmHg
